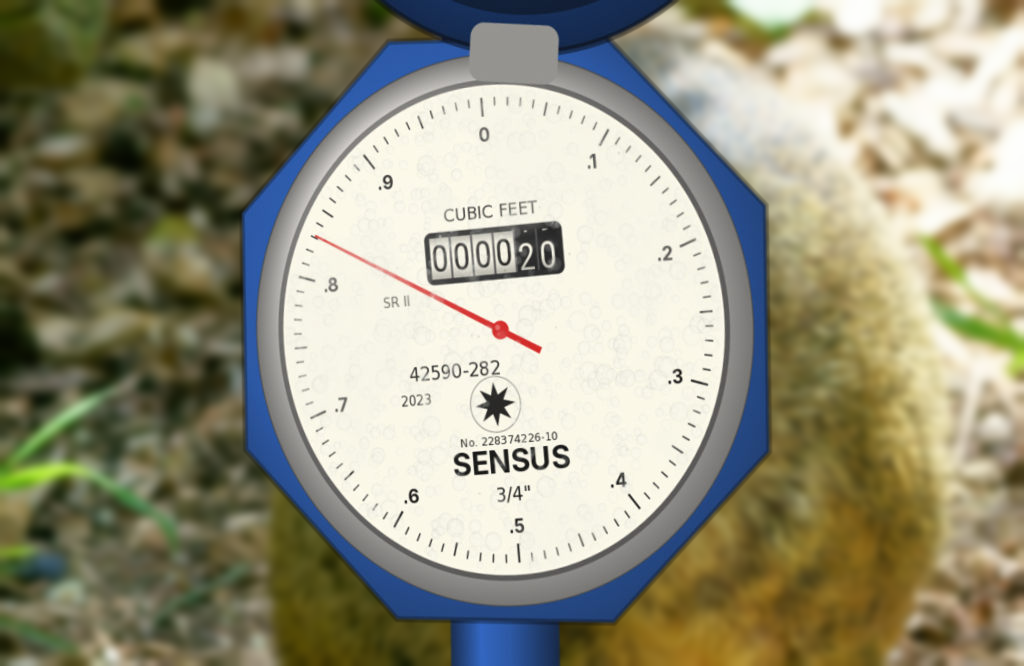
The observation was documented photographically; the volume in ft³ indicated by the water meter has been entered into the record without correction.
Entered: 19.83 ft³
